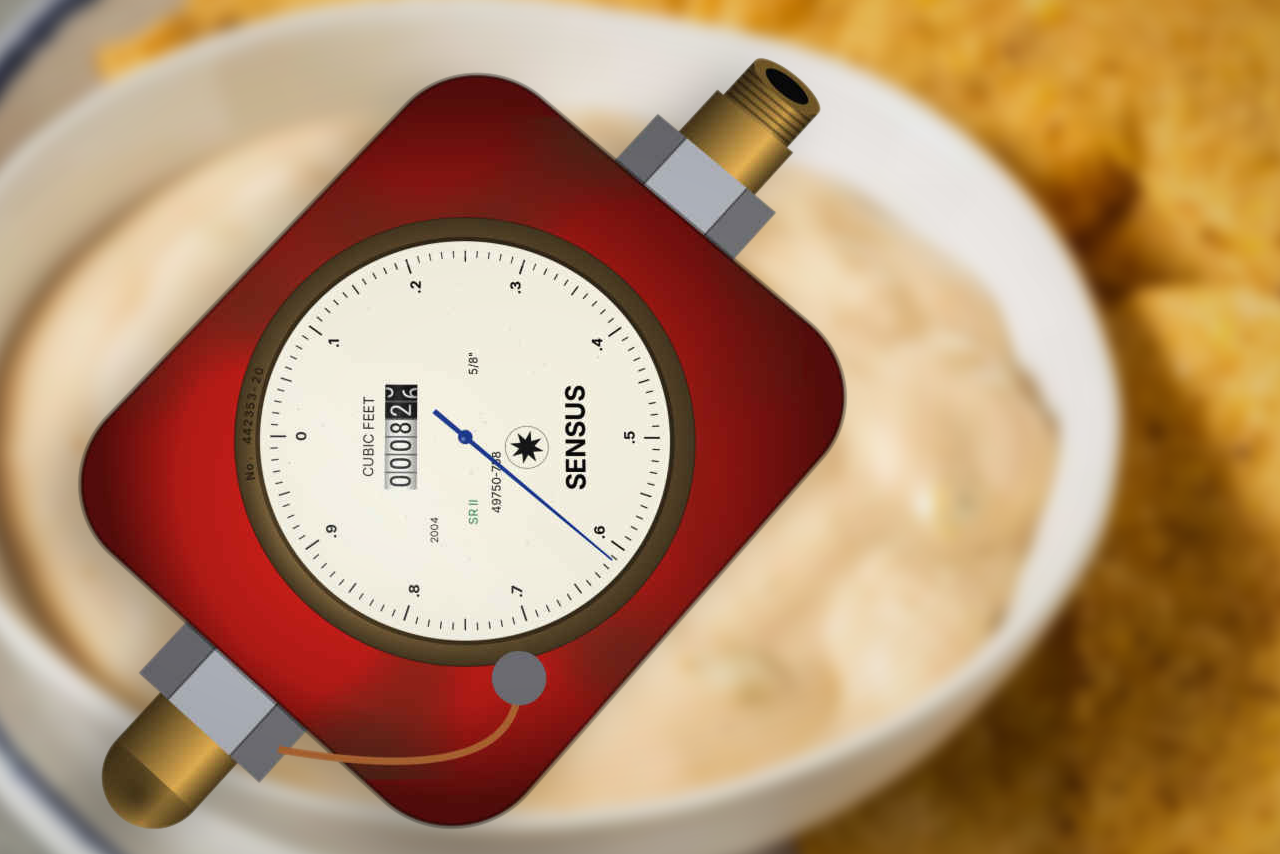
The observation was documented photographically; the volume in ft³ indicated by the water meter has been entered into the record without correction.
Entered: 825.61 ft³
